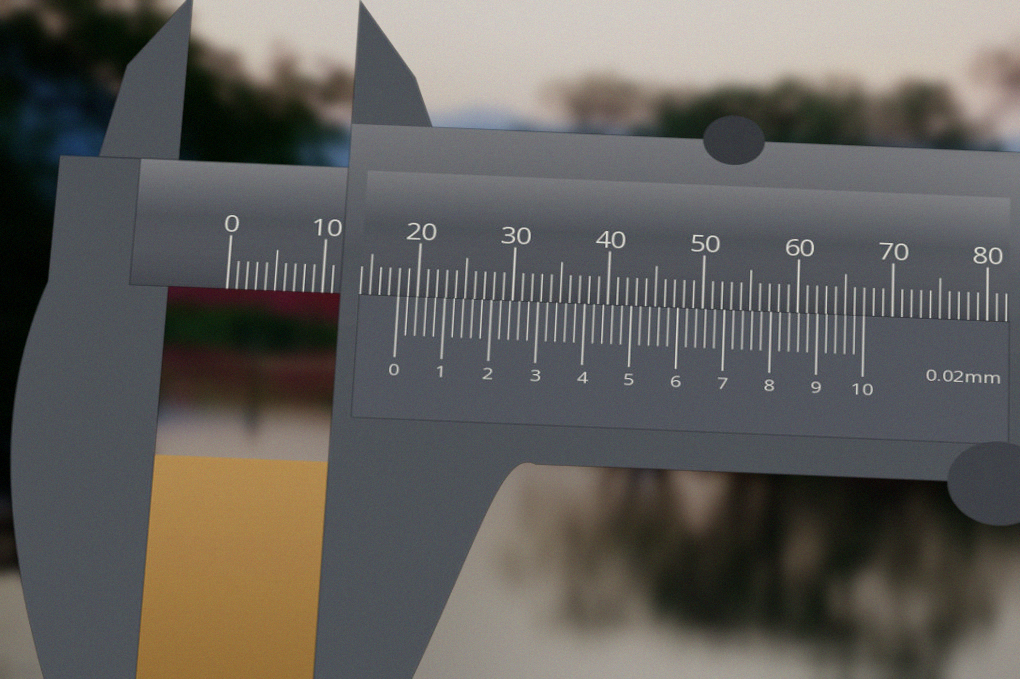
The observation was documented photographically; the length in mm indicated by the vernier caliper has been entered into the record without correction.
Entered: 18.0 mm
